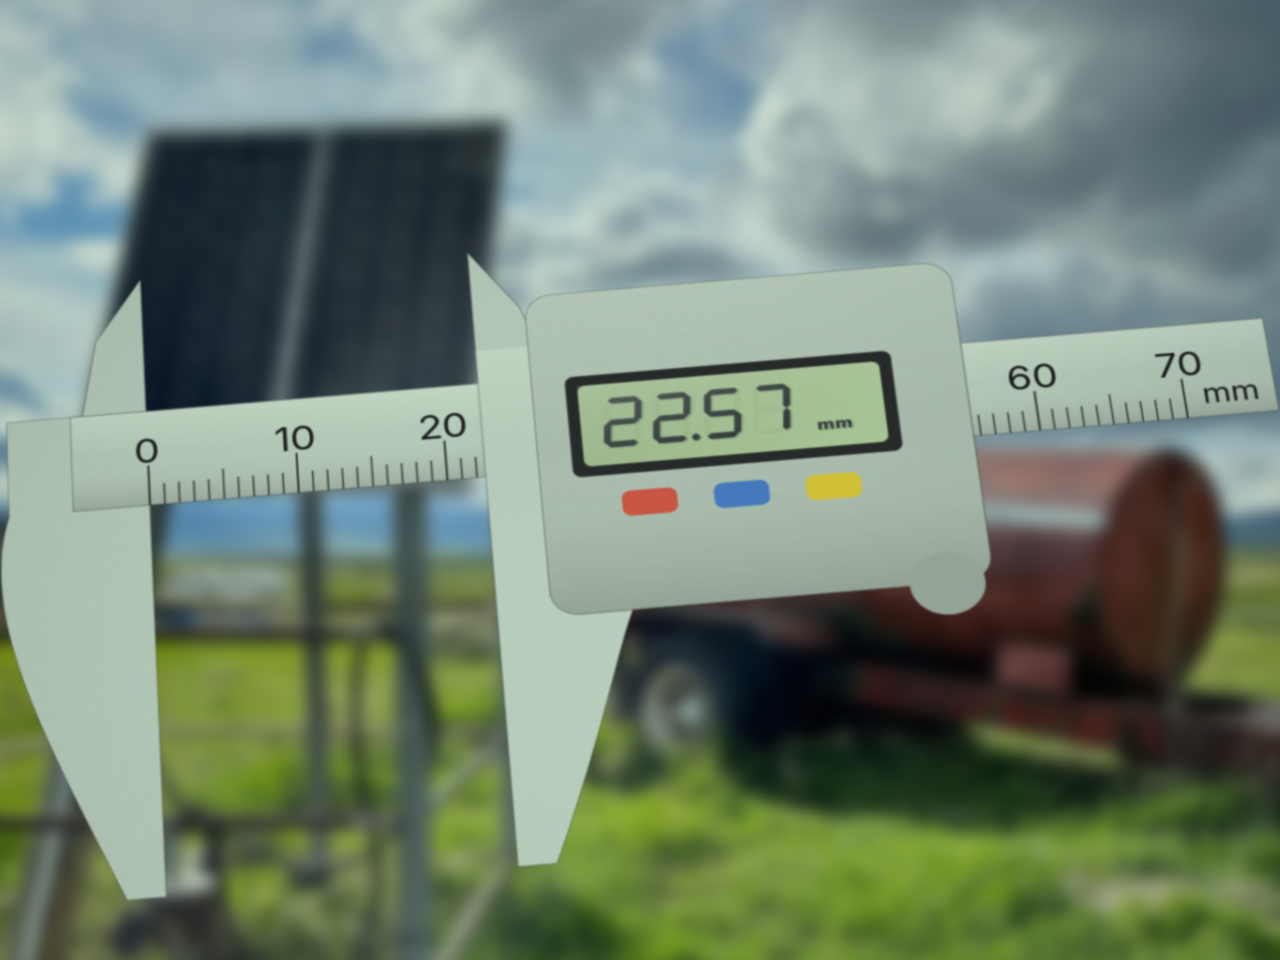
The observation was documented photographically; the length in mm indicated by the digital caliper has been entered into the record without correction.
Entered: 22.57 mm
